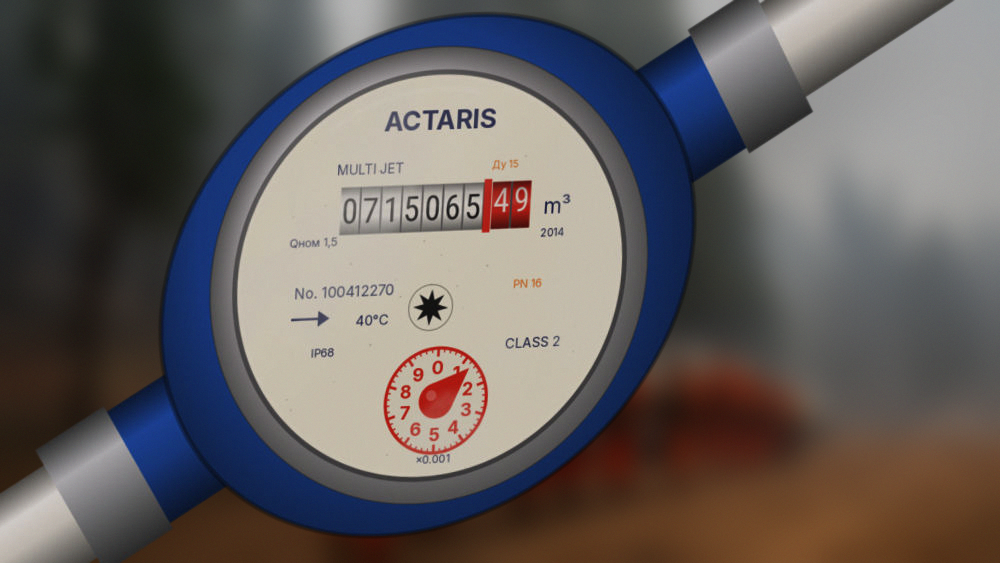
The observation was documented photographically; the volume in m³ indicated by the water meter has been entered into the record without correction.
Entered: 715065.491 m³
